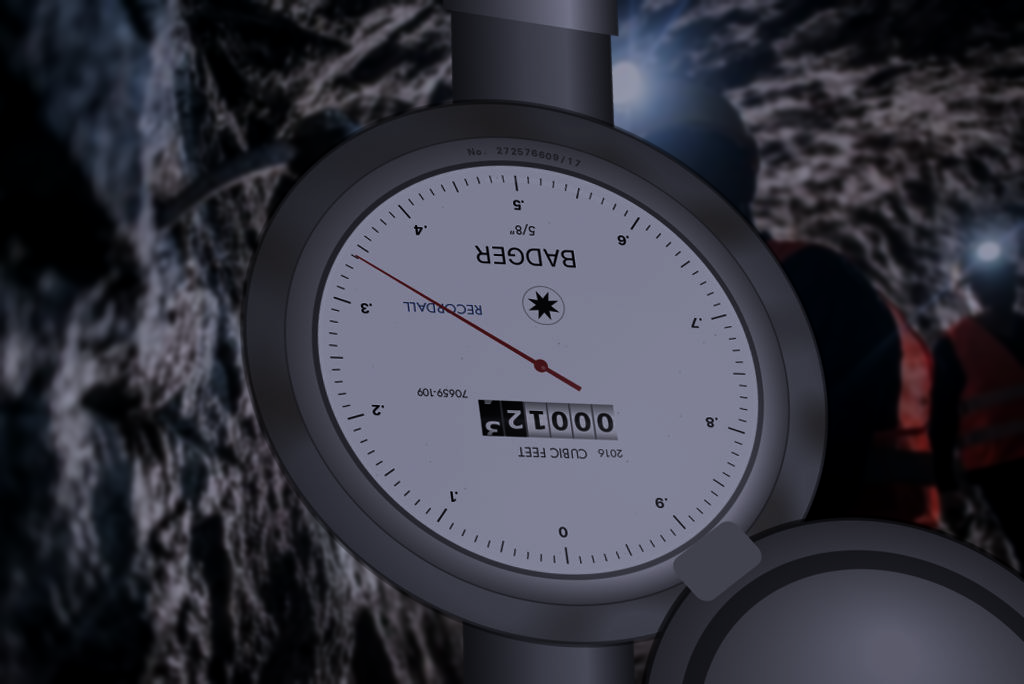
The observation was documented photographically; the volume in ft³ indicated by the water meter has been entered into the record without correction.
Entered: 123.34 ft³
